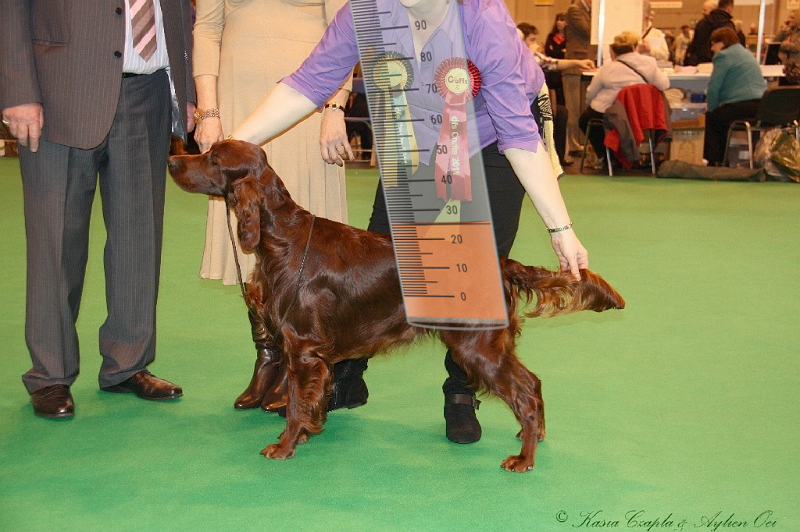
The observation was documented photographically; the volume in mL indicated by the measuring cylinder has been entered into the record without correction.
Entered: 25 mL
